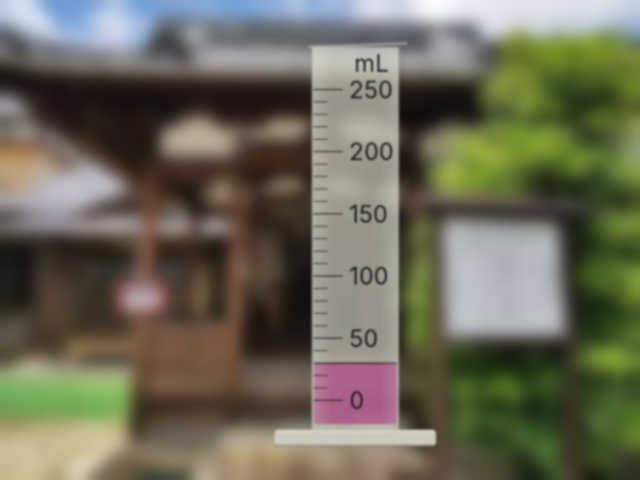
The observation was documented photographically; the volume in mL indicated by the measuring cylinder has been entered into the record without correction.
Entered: 30 mL
